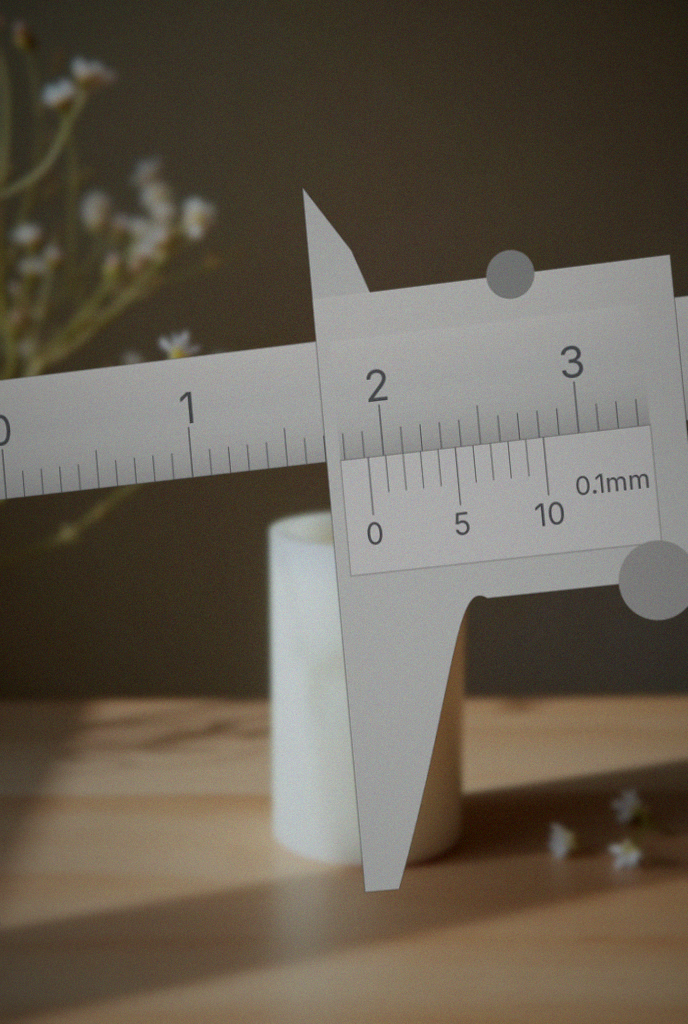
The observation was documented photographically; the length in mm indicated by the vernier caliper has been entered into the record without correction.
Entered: 19.2 mm
